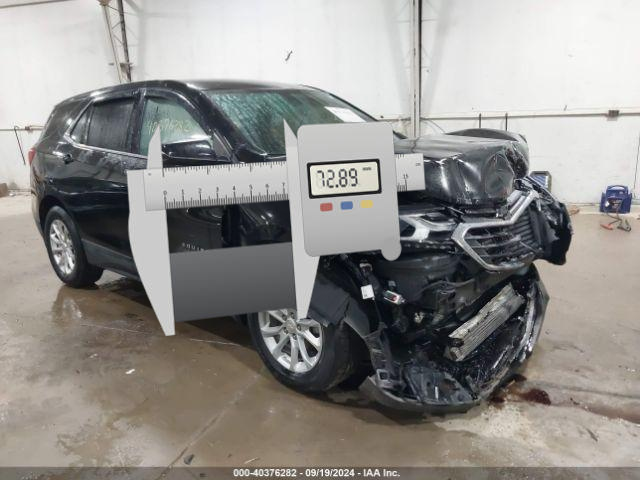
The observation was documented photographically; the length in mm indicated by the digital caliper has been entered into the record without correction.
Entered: 72.89 mm
